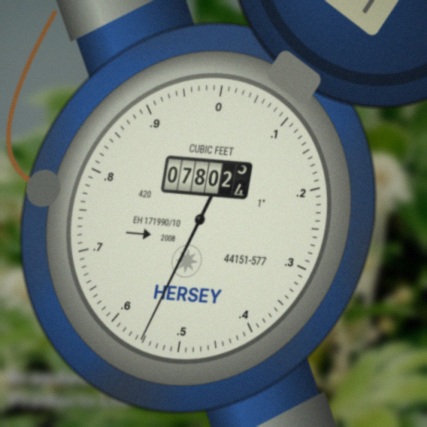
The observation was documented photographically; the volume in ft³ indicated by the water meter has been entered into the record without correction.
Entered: 78023.55 ft³
